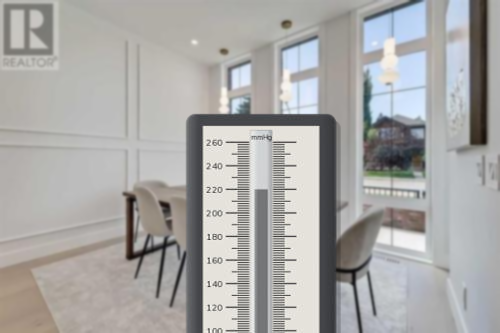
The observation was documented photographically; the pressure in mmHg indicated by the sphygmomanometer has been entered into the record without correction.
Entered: 220 mmHg
